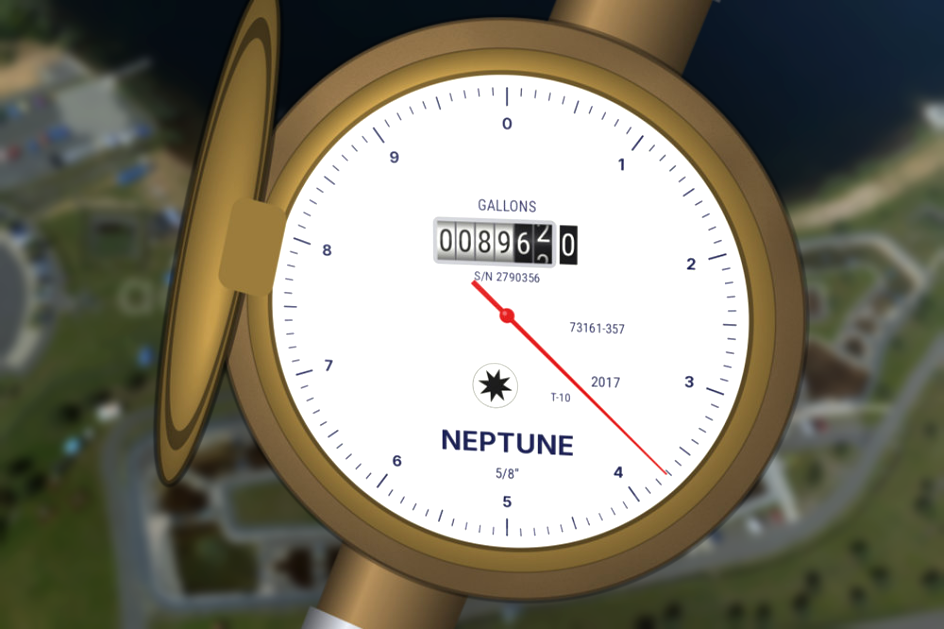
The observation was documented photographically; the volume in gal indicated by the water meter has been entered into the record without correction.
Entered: 89623.7 gal
